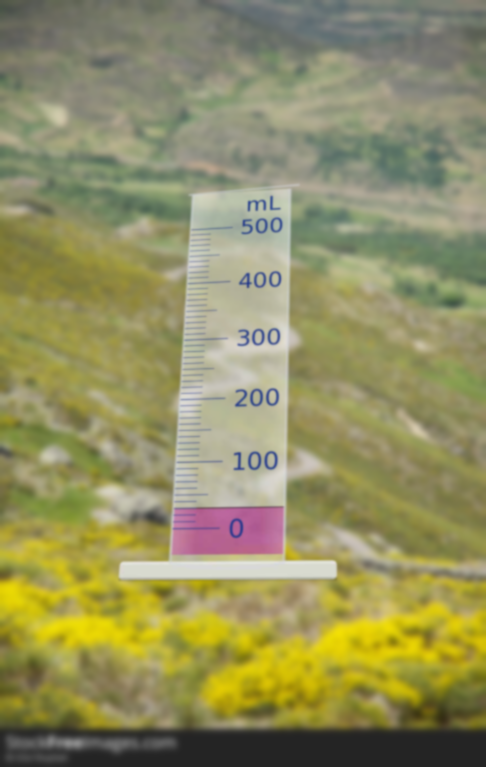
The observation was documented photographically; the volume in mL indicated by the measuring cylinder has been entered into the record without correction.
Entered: 30 mL
